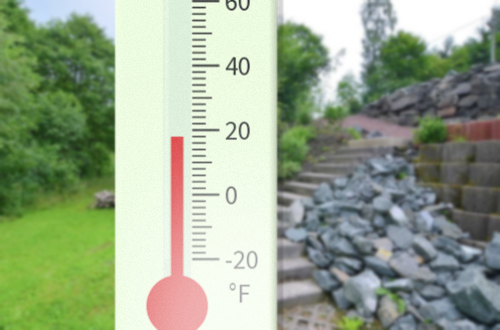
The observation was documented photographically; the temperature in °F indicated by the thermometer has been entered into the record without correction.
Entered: 18 °F
